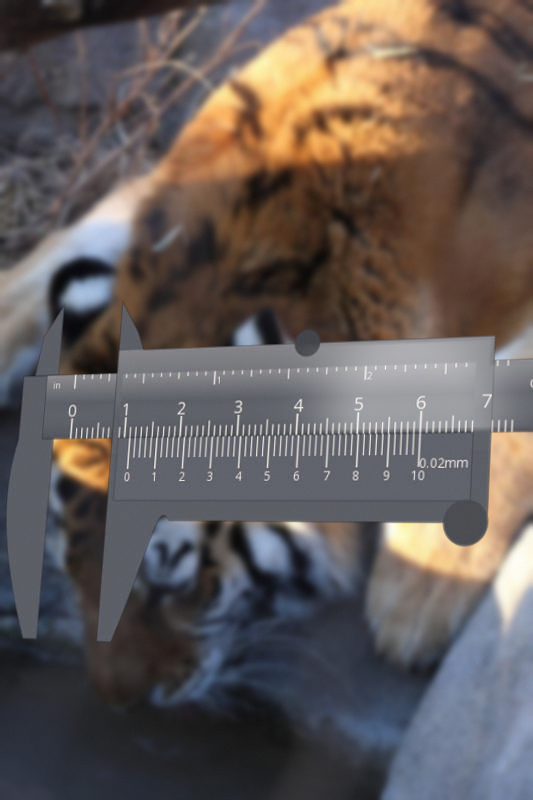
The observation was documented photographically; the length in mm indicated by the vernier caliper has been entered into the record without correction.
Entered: 11.0 mm
